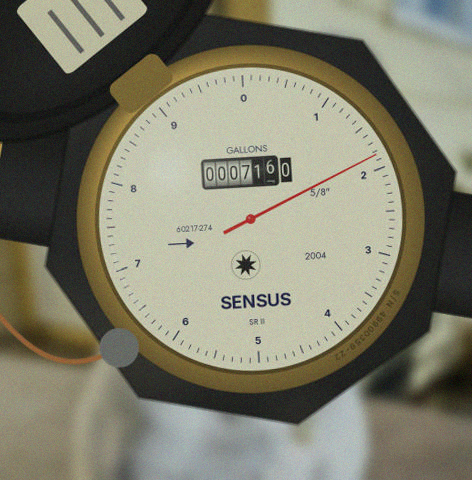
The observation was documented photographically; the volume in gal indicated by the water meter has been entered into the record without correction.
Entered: 7161.8 gal
